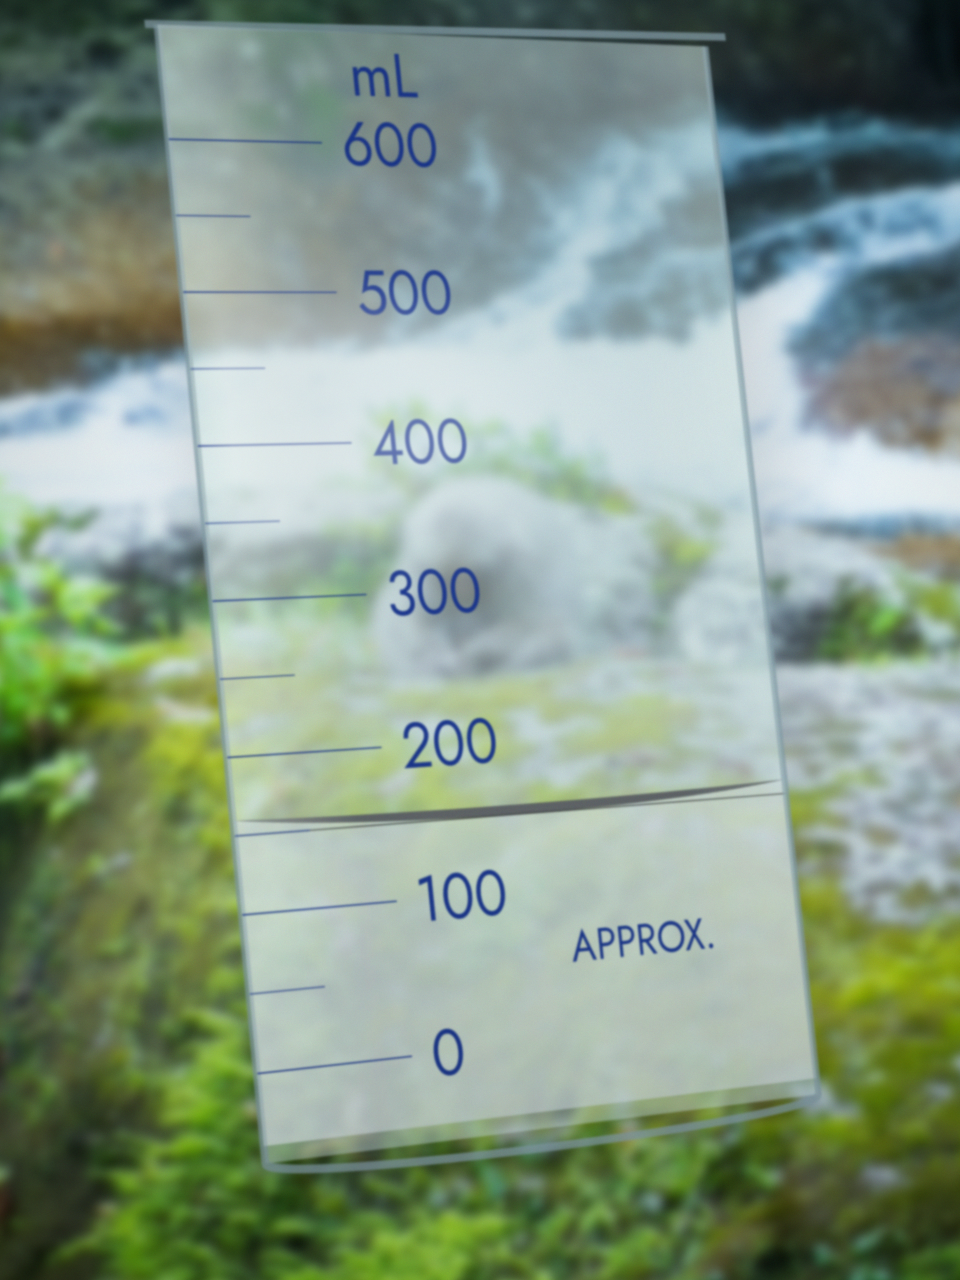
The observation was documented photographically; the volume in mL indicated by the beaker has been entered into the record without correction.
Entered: 150 mL
